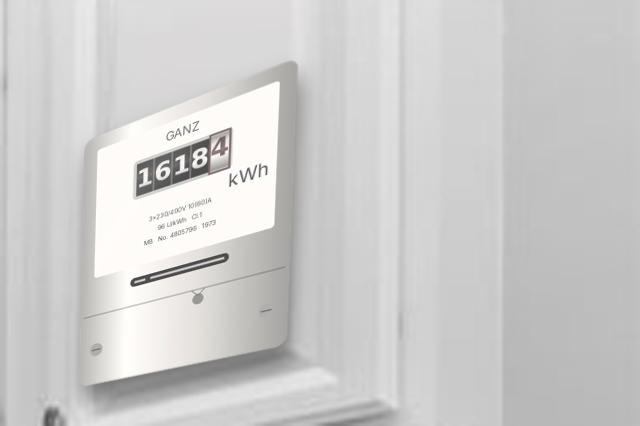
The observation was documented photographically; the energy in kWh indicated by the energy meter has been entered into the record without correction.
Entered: 1618.4 kWh
